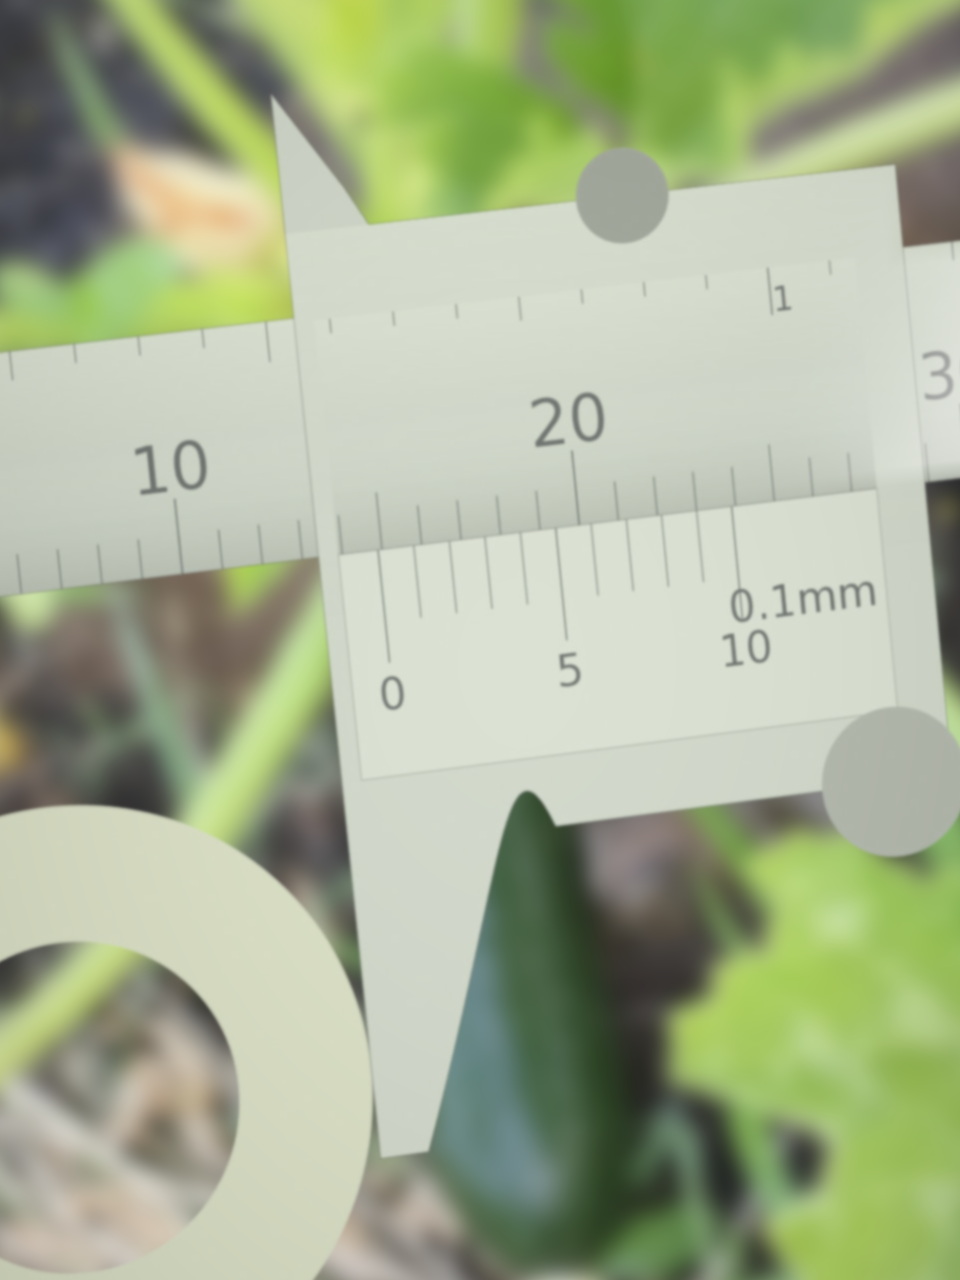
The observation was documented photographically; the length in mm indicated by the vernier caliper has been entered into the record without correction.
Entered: 14.9 mm
